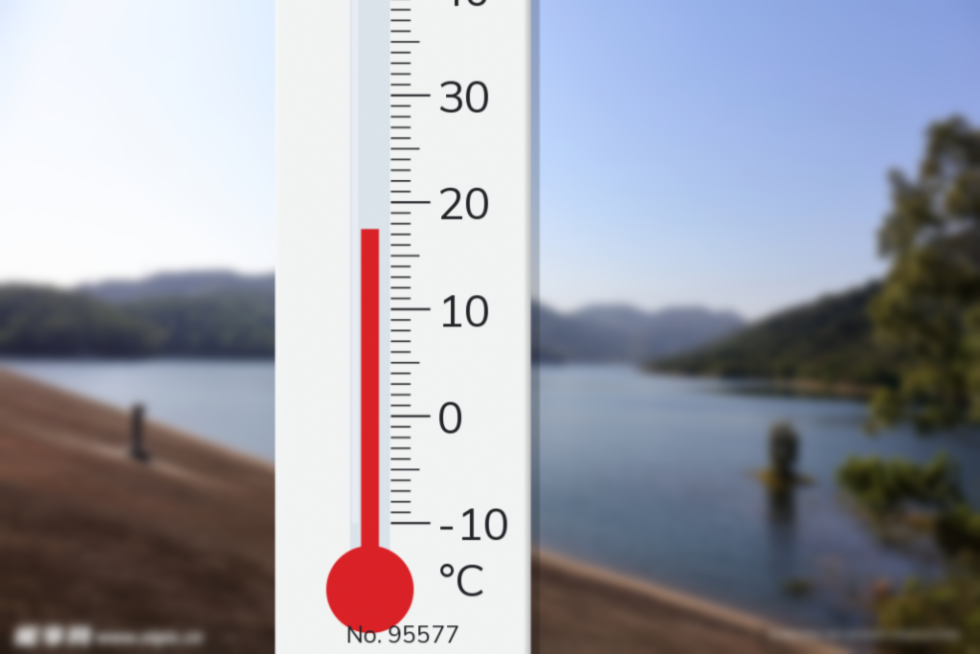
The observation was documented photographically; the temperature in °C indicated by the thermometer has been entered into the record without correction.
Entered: 17.5 °C
